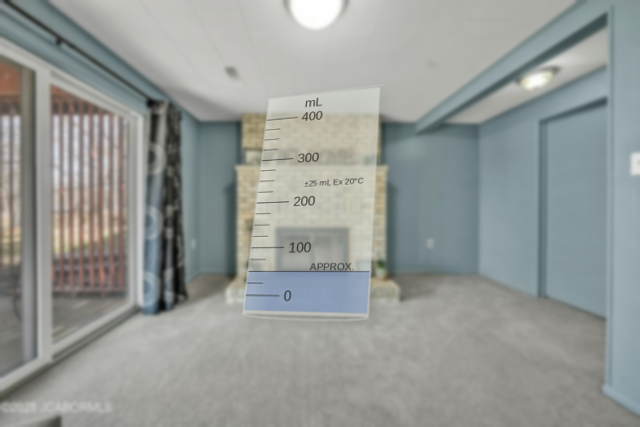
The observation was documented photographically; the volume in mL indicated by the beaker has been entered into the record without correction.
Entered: 50 mL
